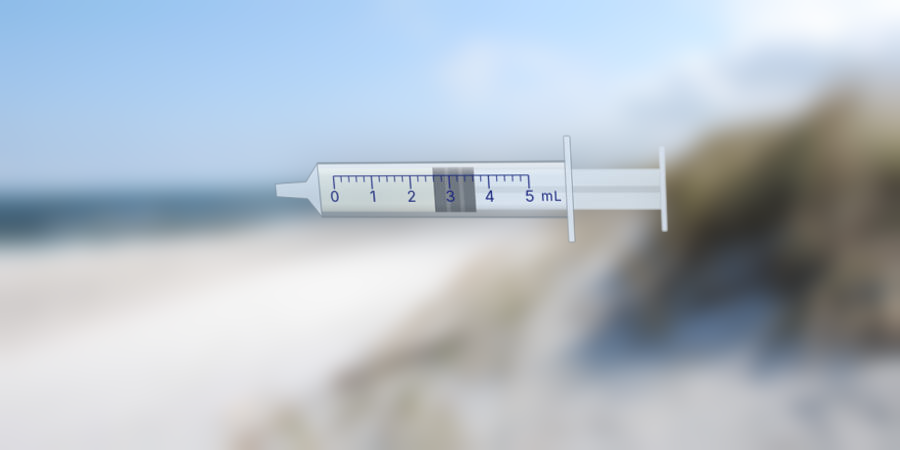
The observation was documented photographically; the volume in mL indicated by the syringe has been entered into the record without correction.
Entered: 2.6 mL
